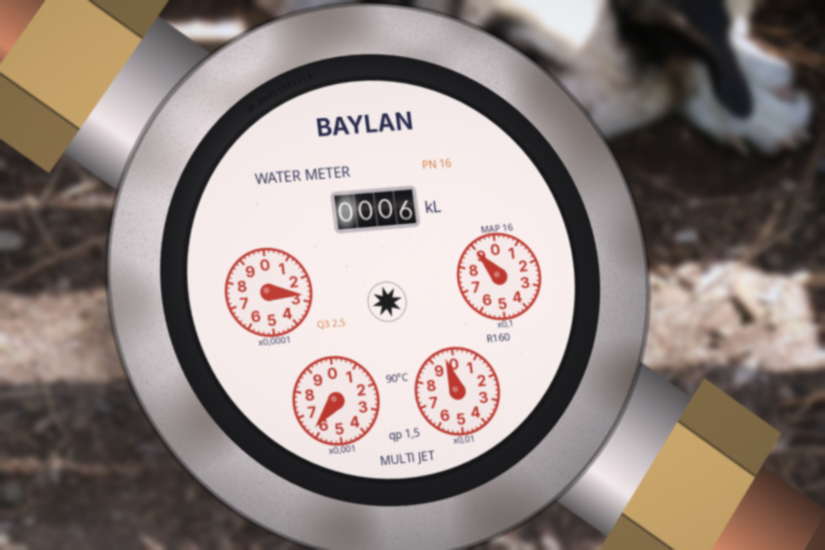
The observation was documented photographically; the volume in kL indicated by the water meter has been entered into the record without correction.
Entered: 5.8962 kL
